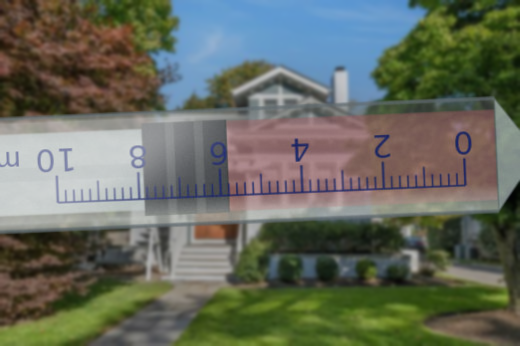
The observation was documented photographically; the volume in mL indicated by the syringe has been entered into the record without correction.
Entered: 5.8 mL
